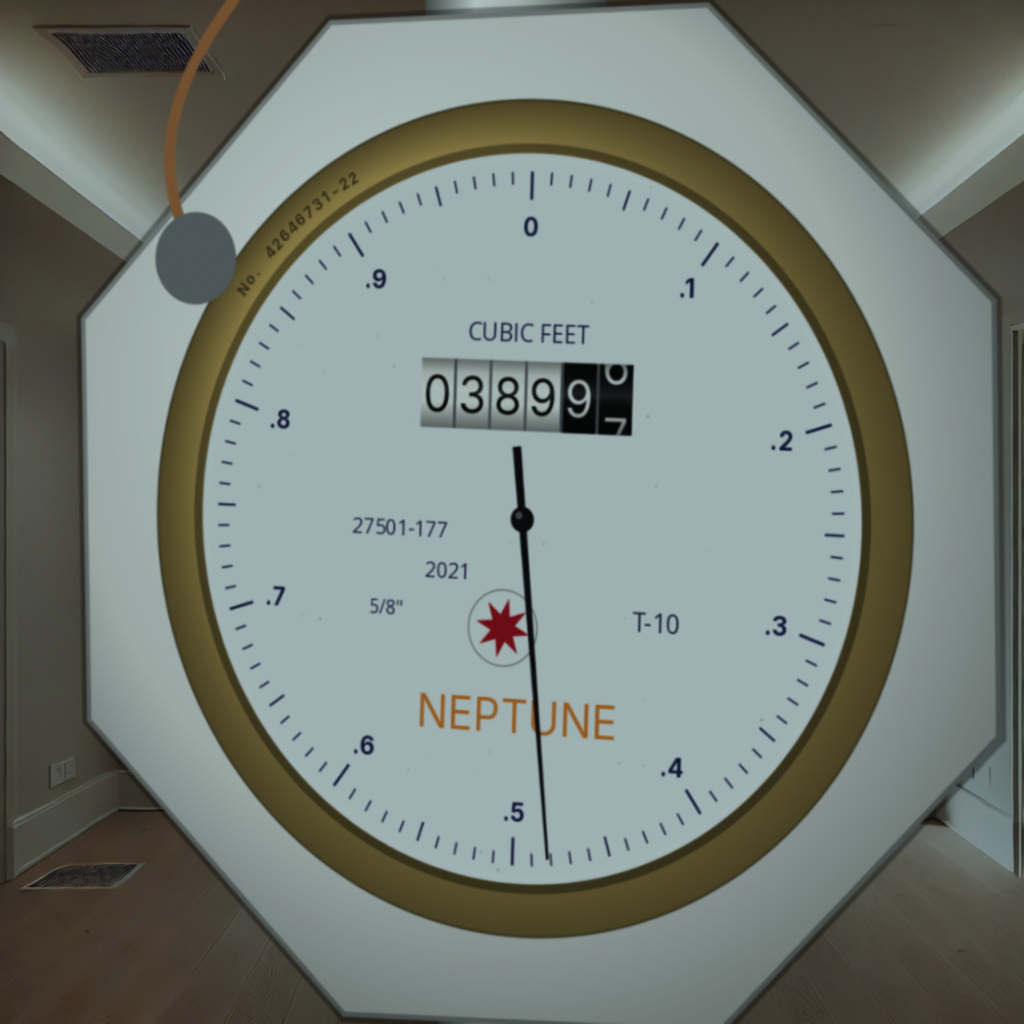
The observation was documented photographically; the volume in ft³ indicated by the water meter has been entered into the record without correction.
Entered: 38996.48 ft³
